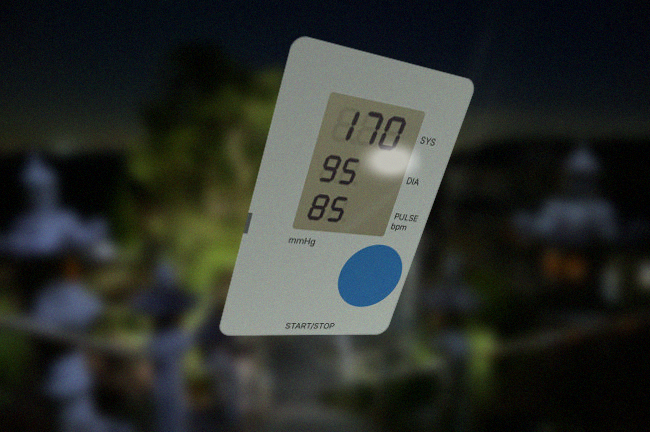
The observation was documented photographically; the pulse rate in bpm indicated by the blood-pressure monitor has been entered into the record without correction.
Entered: 85 bpm
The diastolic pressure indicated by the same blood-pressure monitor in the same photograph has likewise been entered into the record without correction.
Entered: 95 mmHg
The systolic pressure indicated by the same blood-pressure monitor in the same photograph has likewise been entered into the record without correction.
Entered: 170 mmHg
